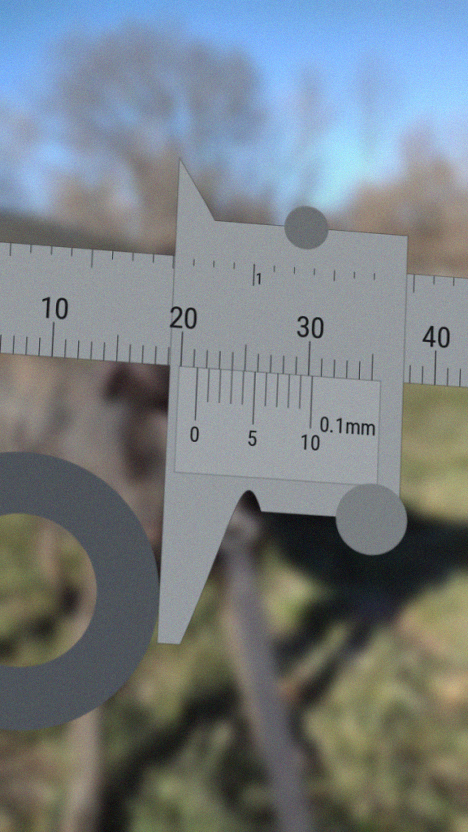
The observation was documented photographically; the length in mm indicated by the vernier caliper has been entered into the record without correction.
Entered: 21.3 mm
